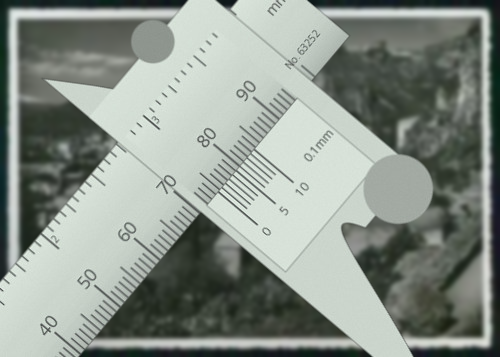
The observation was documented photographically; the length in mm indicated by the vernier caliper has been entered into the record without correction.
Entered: 74.6 mm
